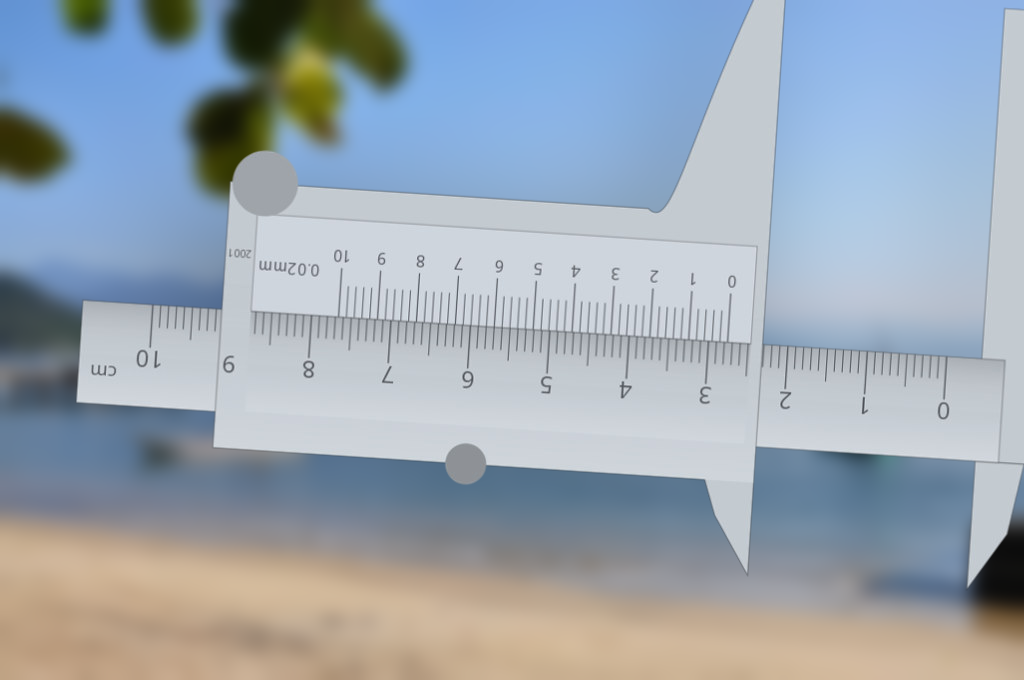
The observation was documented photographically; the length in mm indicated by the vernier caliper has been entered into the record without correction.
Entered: 27.6 mm
